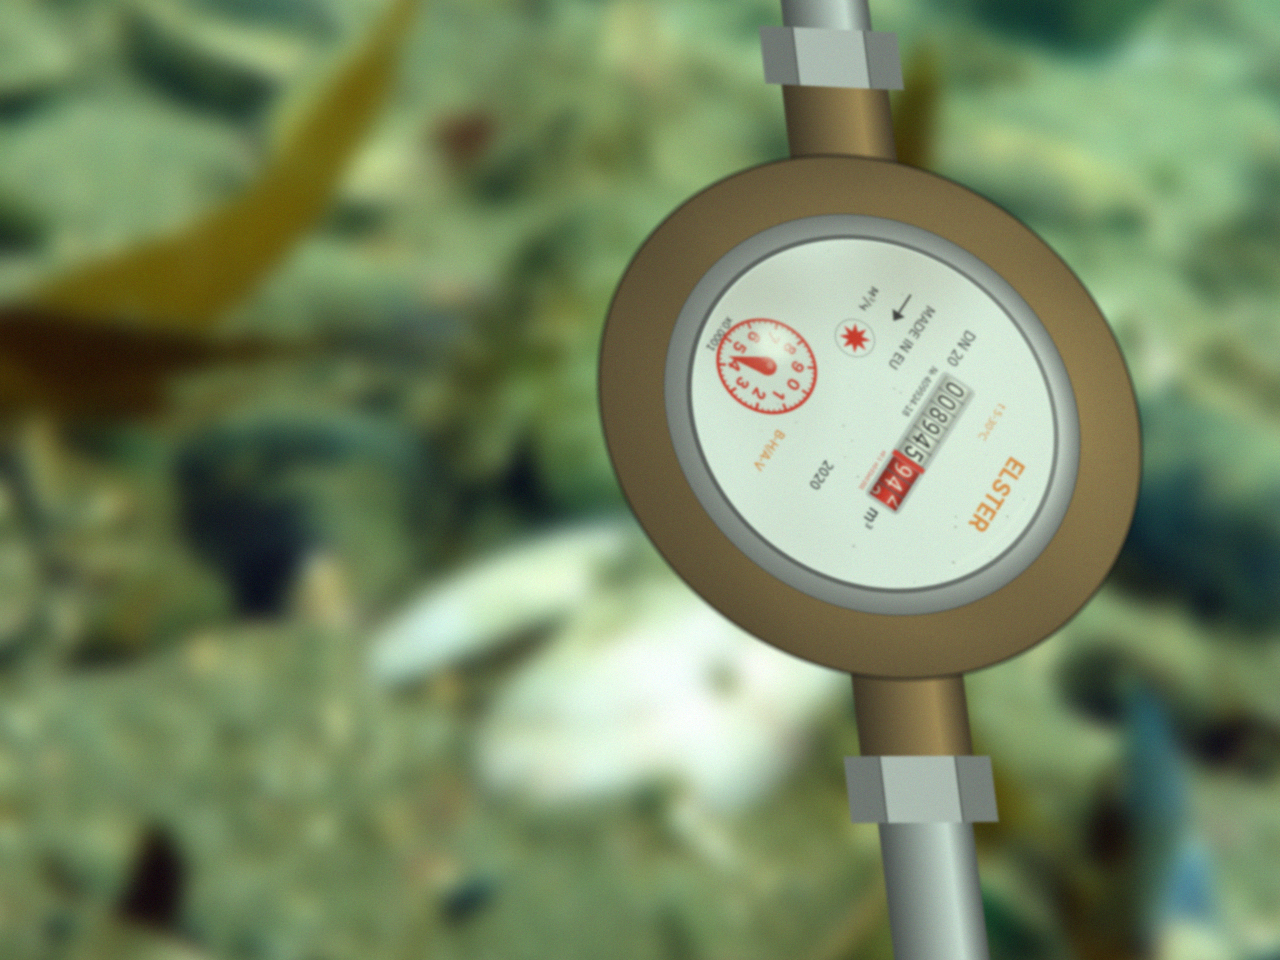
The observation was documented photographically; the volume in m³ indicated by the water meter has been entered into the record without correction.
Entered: 8945.9424 m³
